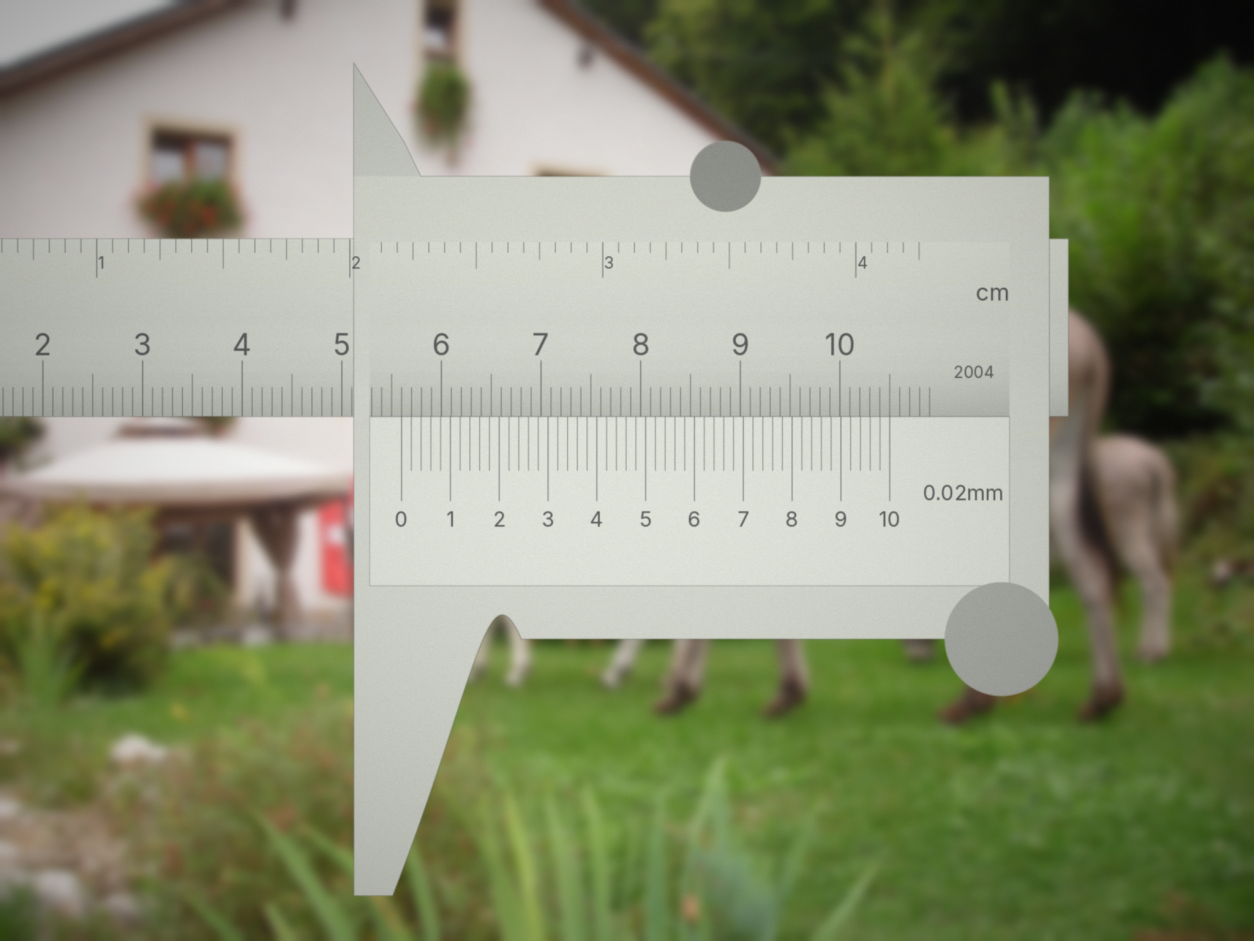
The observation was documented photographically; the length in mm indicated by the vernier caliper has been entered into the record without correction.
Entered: 56.0 mm
